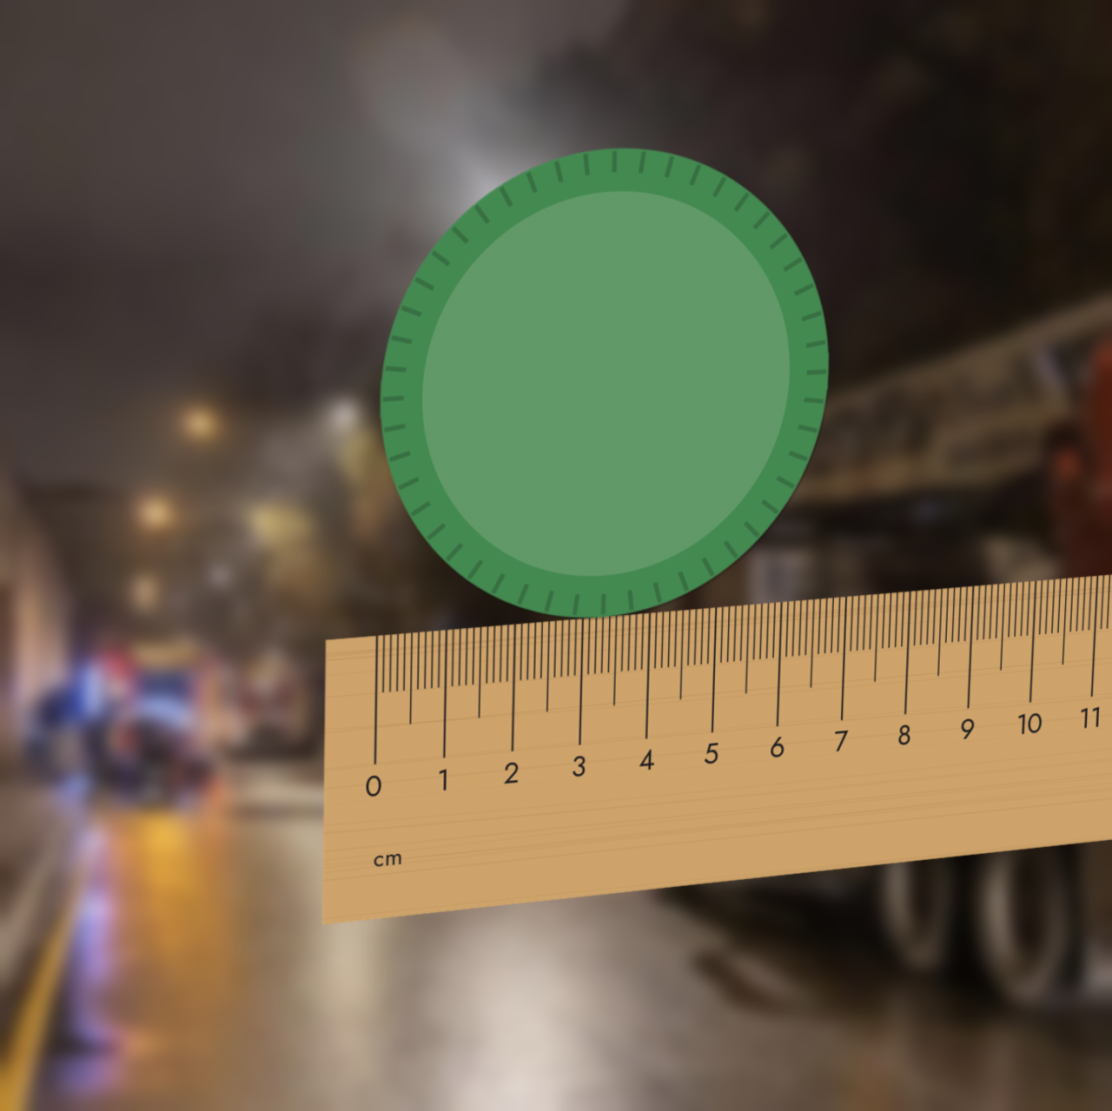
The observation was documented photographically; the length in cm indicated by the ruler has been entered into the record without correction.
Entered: 6.6 cm
